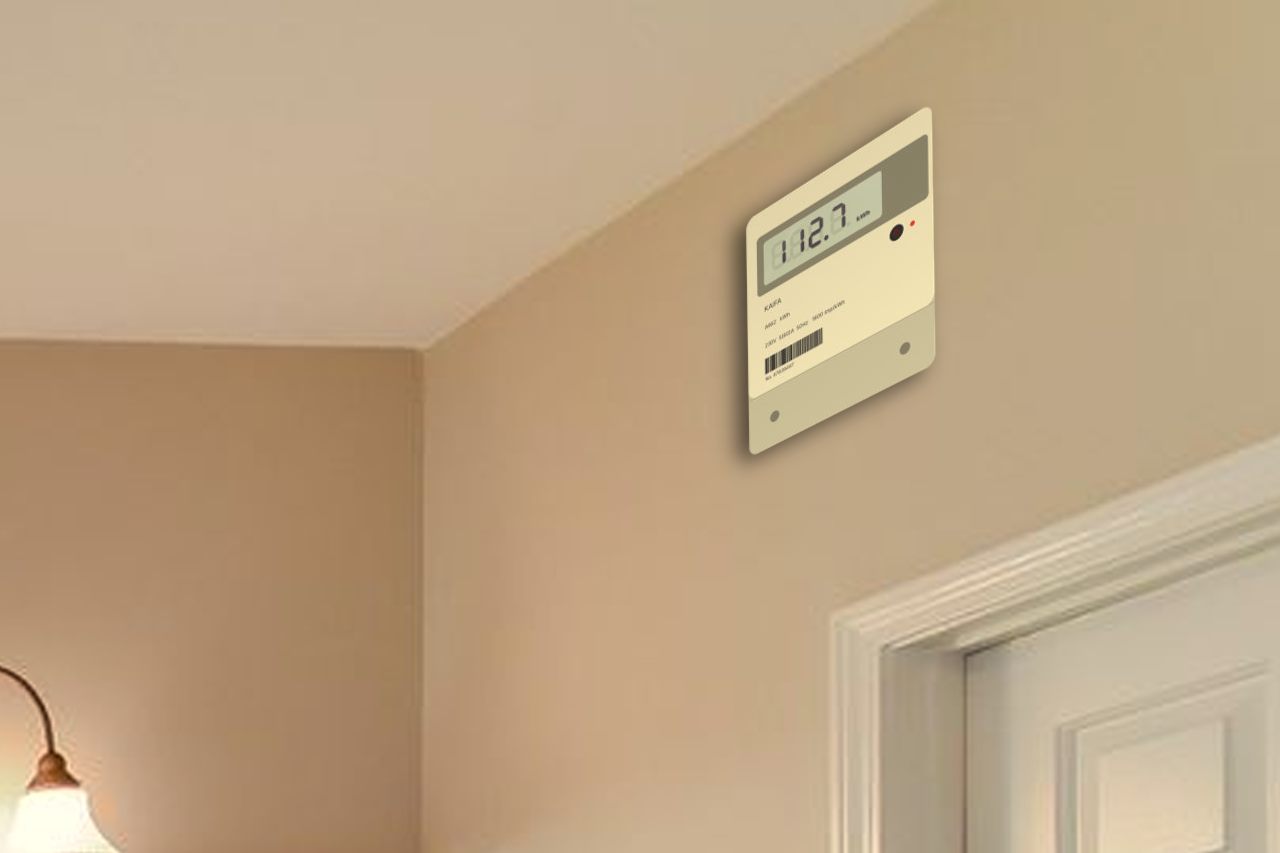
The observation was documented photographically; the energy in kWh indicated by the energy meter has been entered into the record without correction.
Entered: 112.7 kWh
